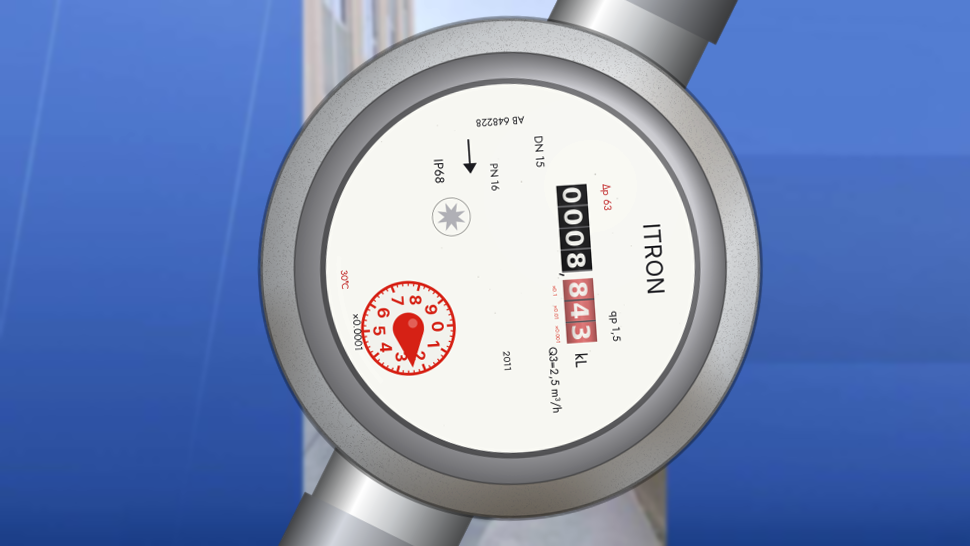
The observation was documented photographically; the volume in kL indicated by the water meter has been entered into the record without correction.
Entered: 8.8432 kL
